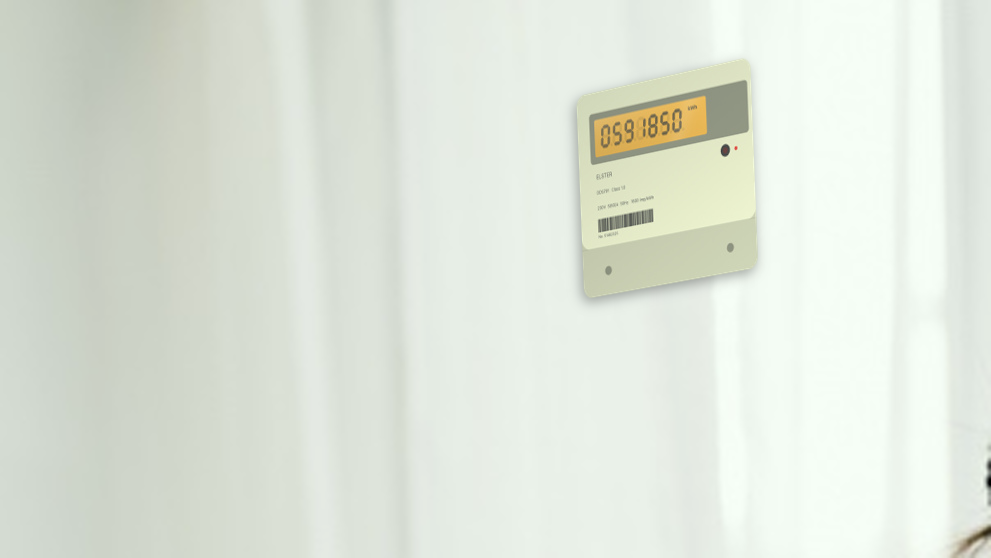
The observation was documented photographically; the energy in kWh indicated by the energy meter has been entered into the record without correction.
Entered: 591850 kWh
